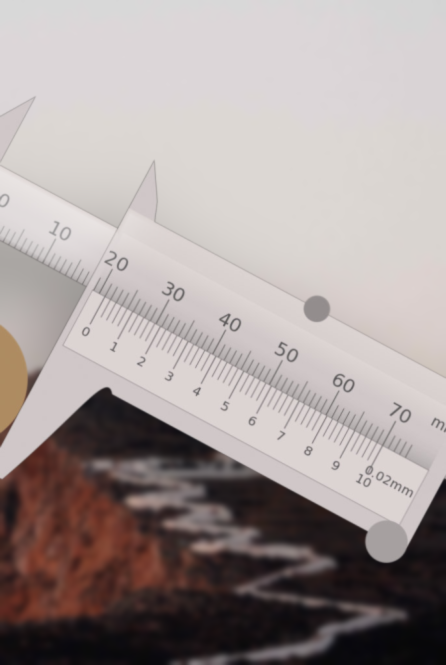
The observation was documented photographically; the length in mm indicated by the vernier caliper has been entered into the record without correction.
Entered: 21.0 mm
